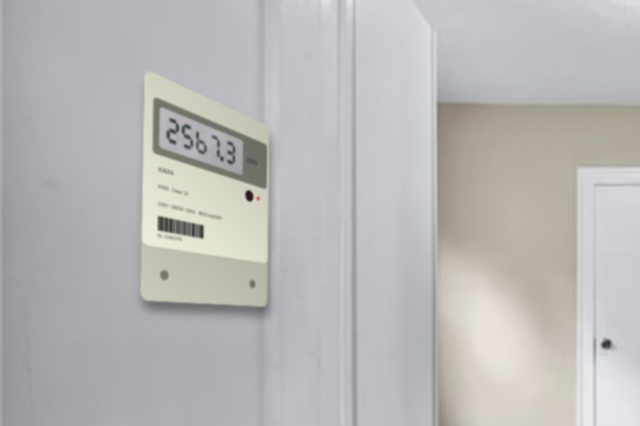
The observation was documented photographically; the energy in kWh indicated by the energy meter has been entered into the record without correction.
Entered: 2567.3 kWh
